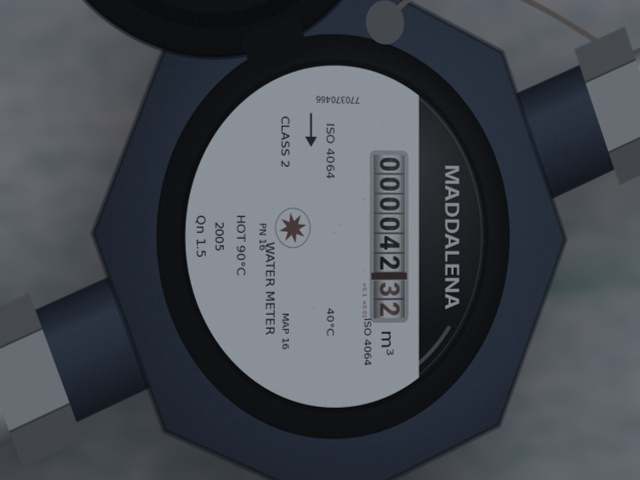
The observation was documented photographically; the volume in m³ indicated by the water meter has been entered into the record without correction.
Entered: 42.32 m³
